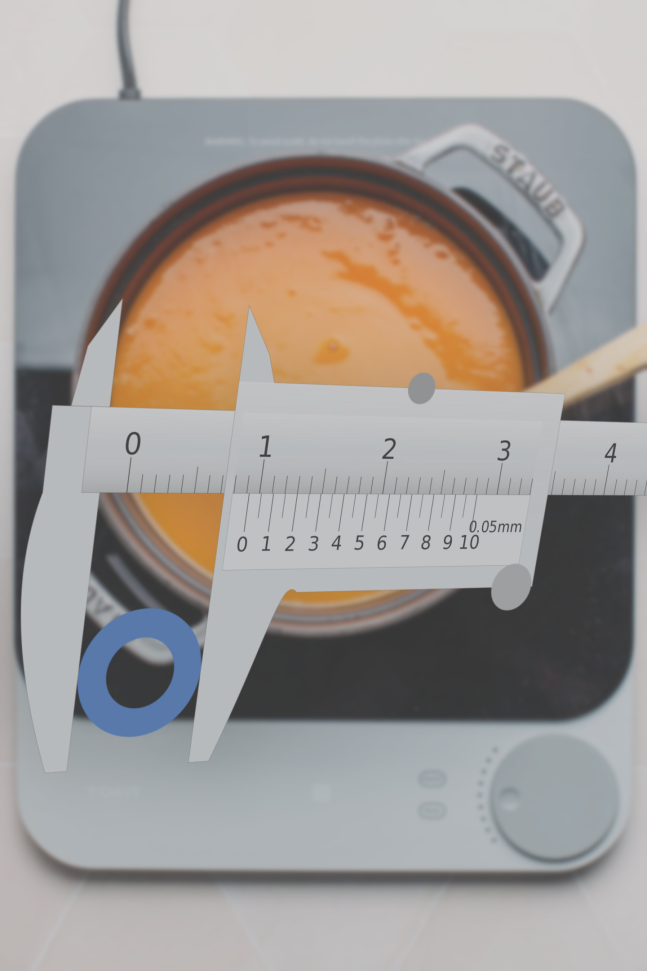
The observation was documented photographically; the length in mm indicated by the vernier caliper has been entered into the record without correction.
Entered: 9.2 mm
